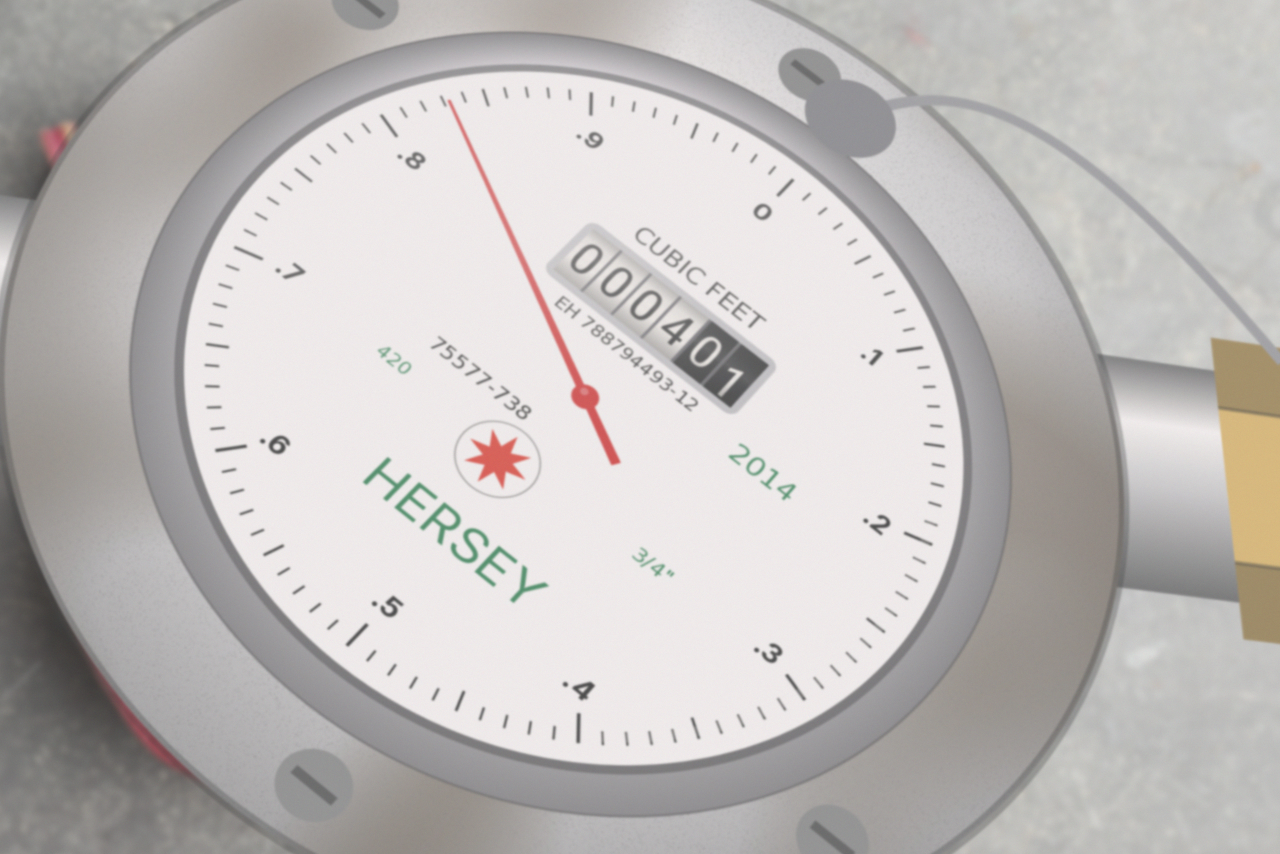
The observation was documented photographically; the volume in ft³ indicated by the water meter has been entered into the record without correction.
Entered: 400.83 ft³
